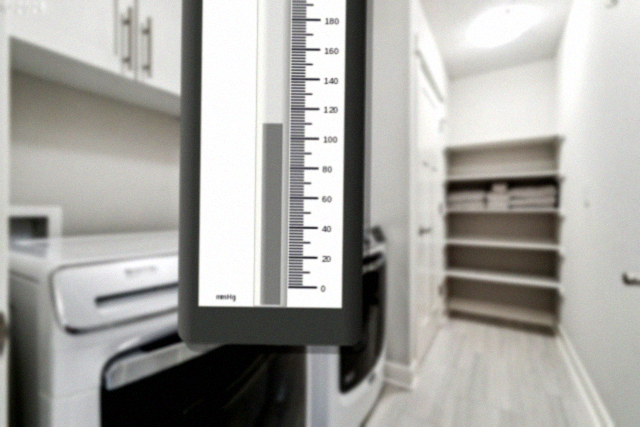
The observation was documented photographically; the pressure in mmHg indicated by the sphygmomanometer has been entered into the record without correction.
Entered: 110 mmHg
